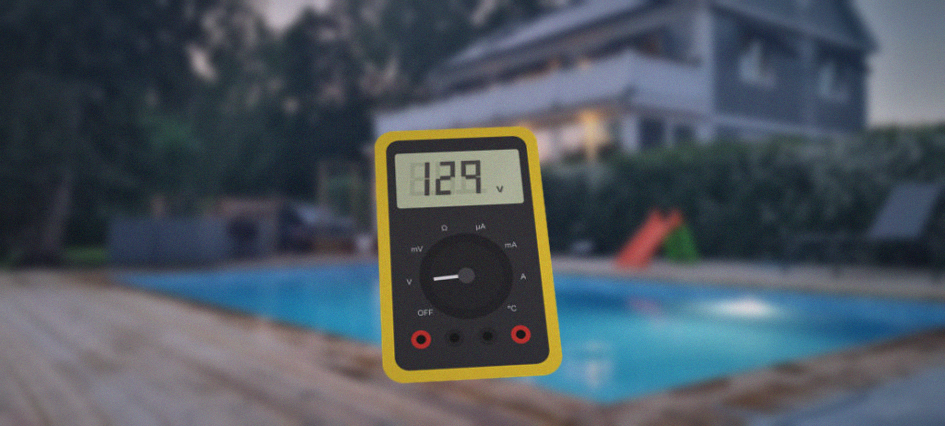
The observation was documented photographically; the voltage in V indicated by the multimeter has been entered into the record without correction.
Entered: 129 V
